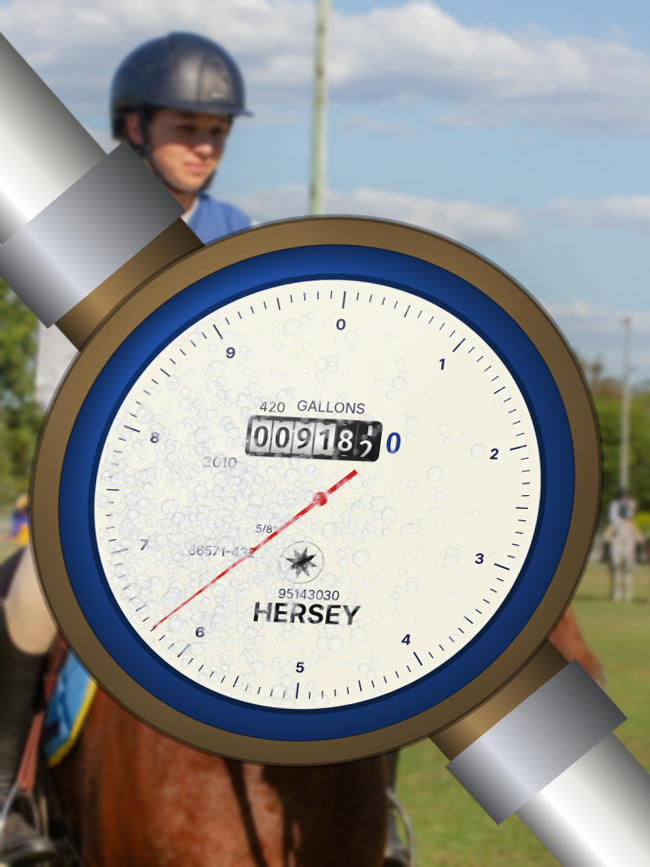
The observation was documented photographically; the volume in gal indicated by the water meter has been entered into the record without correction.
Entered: 91816.3 gal
